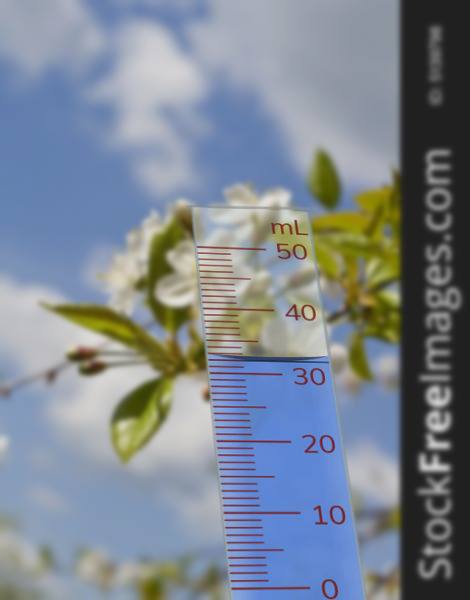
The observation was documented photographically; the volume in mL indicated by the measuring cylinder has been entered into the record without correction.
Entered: 32 mL
